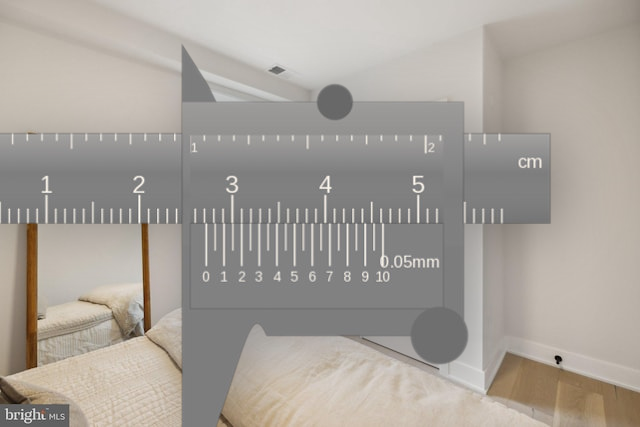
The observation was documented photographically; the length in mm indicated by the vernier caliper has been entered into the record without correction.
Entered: 27.2 mm
